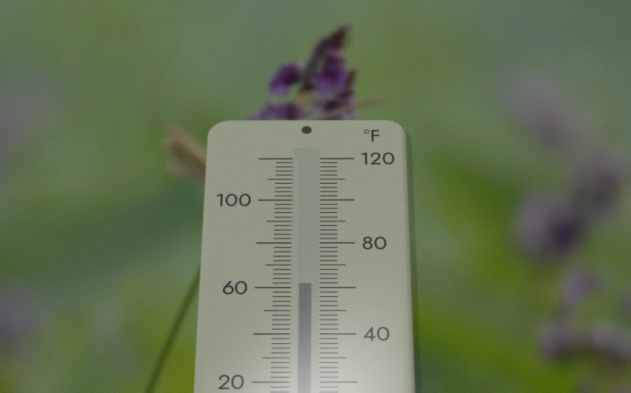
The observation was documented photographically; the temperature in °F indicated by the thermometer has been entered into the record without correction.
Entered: 62 °F
